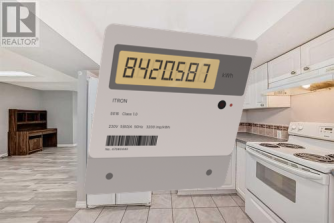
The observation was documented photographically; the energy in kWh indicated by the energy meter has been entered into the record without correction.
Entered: 8420.587 kWh
